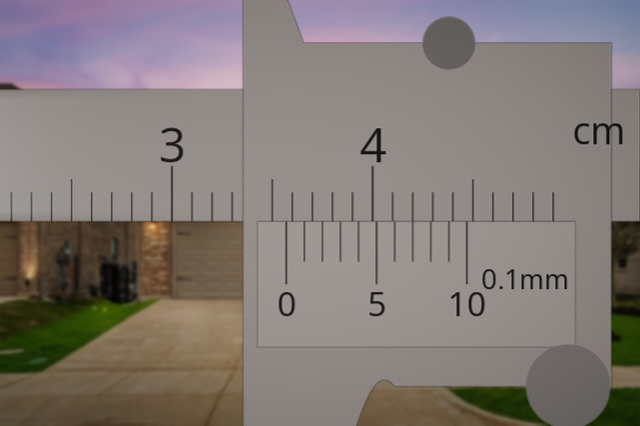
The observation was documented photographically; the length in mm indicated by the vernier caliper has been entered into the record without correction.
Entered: 35.7 mm
